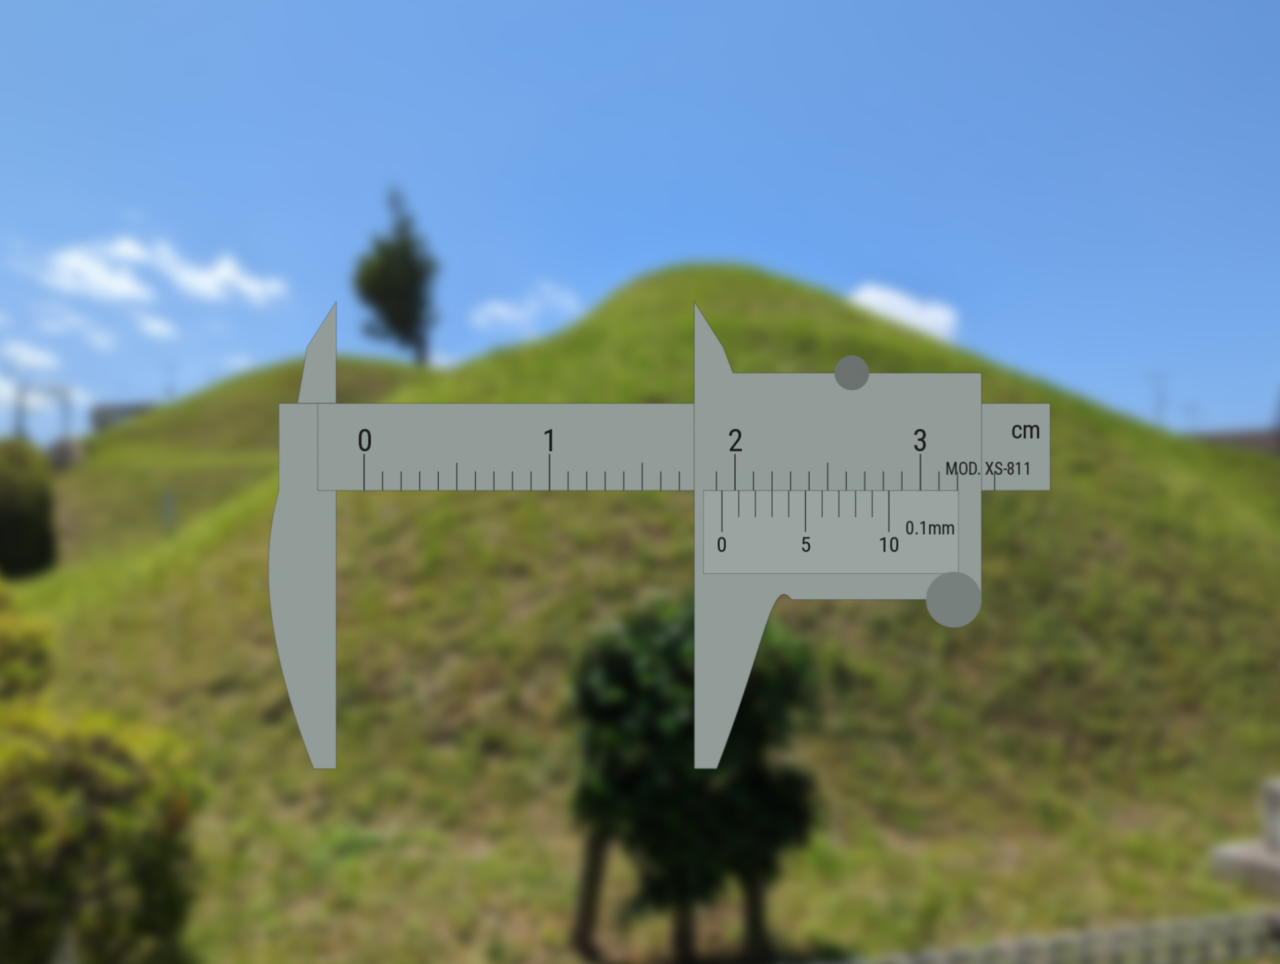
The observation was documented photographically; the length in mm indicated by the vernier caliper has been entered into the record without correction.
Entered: 19.3 mm
